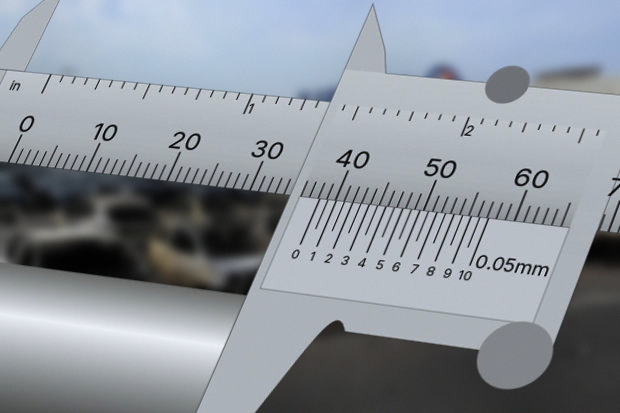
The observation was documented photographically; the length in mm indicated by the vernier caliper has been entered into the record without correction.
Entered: 38.2 mm
